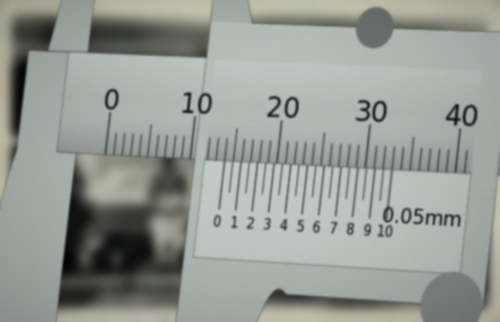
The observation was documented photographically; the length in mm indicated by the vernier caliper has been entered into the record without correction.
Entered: 14.0 mm
